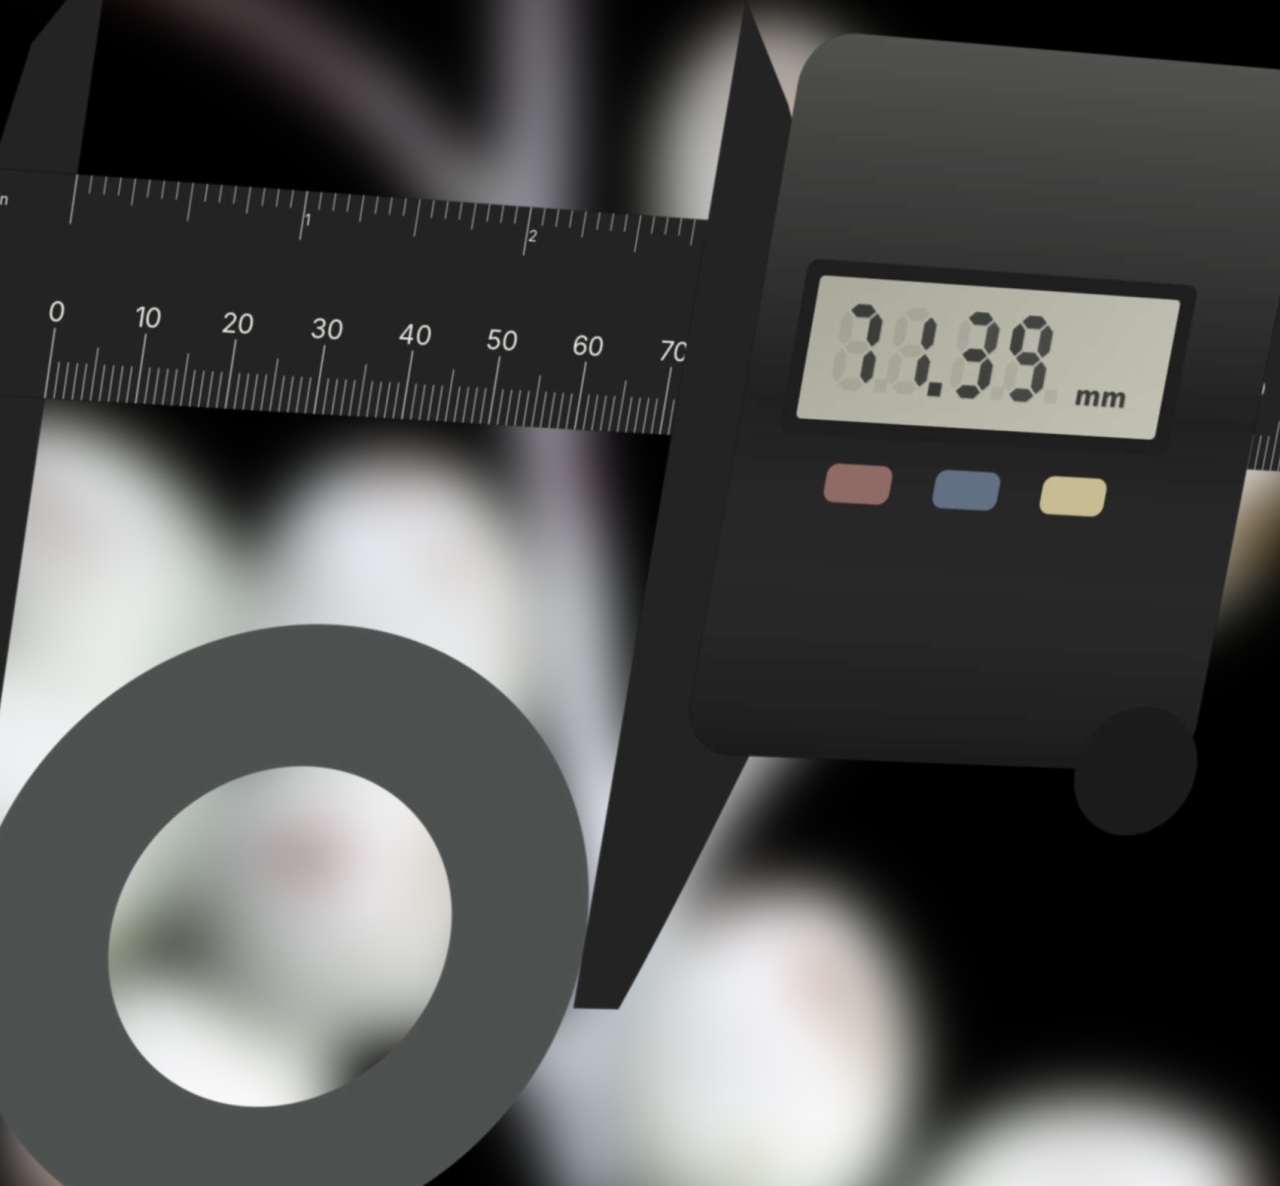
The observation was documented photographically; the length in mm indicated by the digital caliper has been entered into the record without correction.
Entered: 71.39 mm
